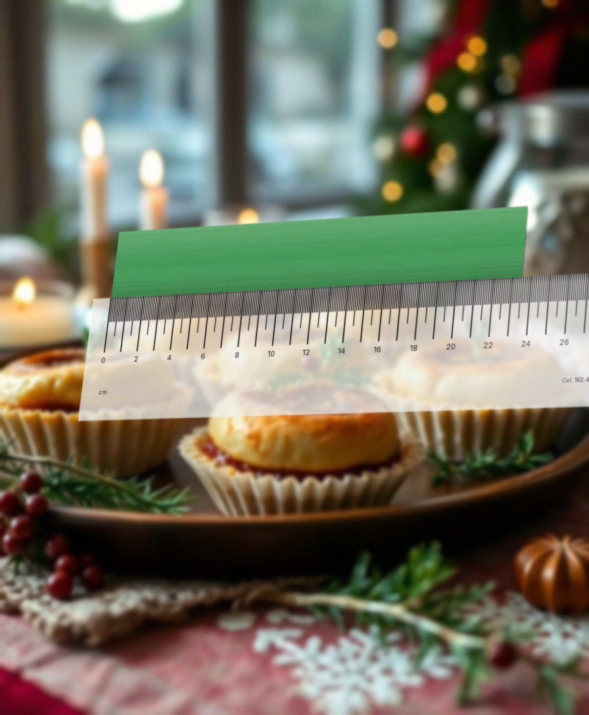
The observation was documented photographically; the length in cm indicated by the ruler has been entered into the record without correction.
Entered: 23.5 cm
